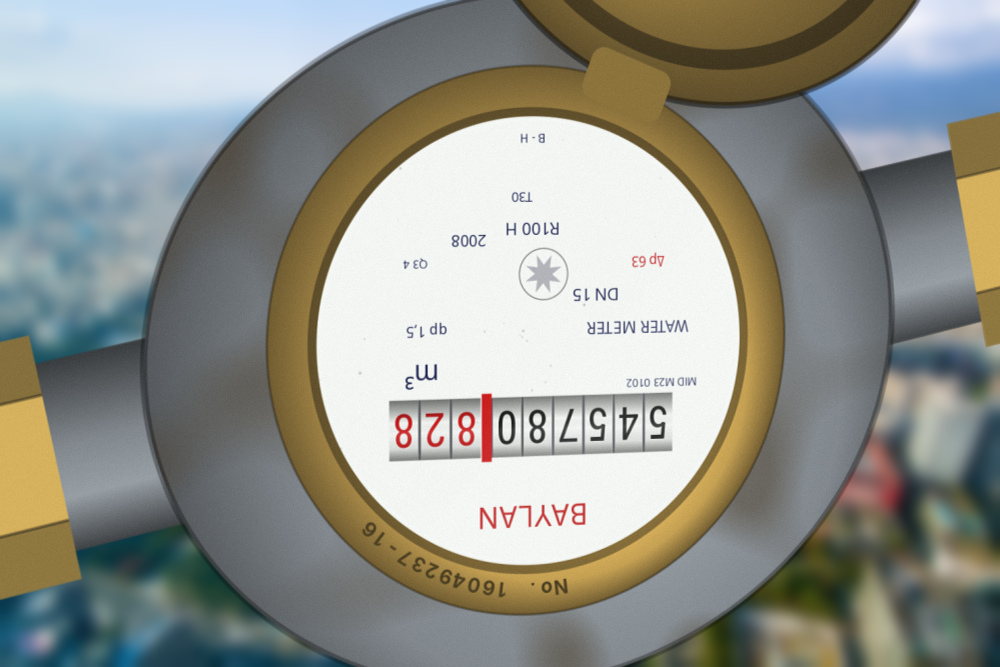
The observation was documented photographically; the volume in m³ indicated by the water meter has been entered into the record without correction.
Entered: 545780.828 m³
